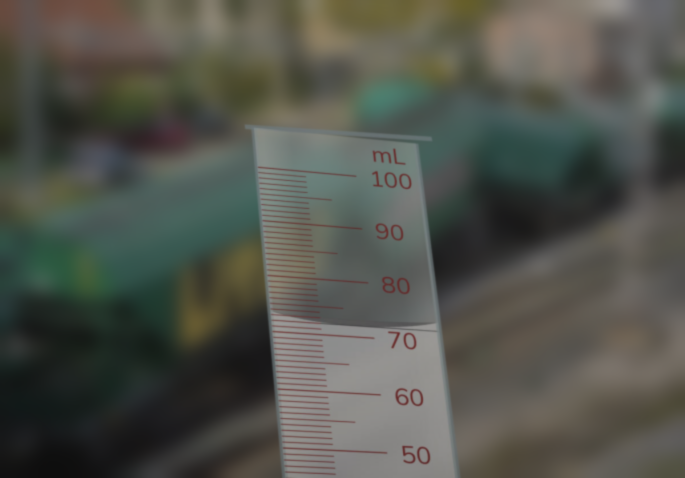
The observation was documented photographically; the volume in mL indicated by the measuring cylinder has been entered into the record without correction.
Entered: 72 mL
